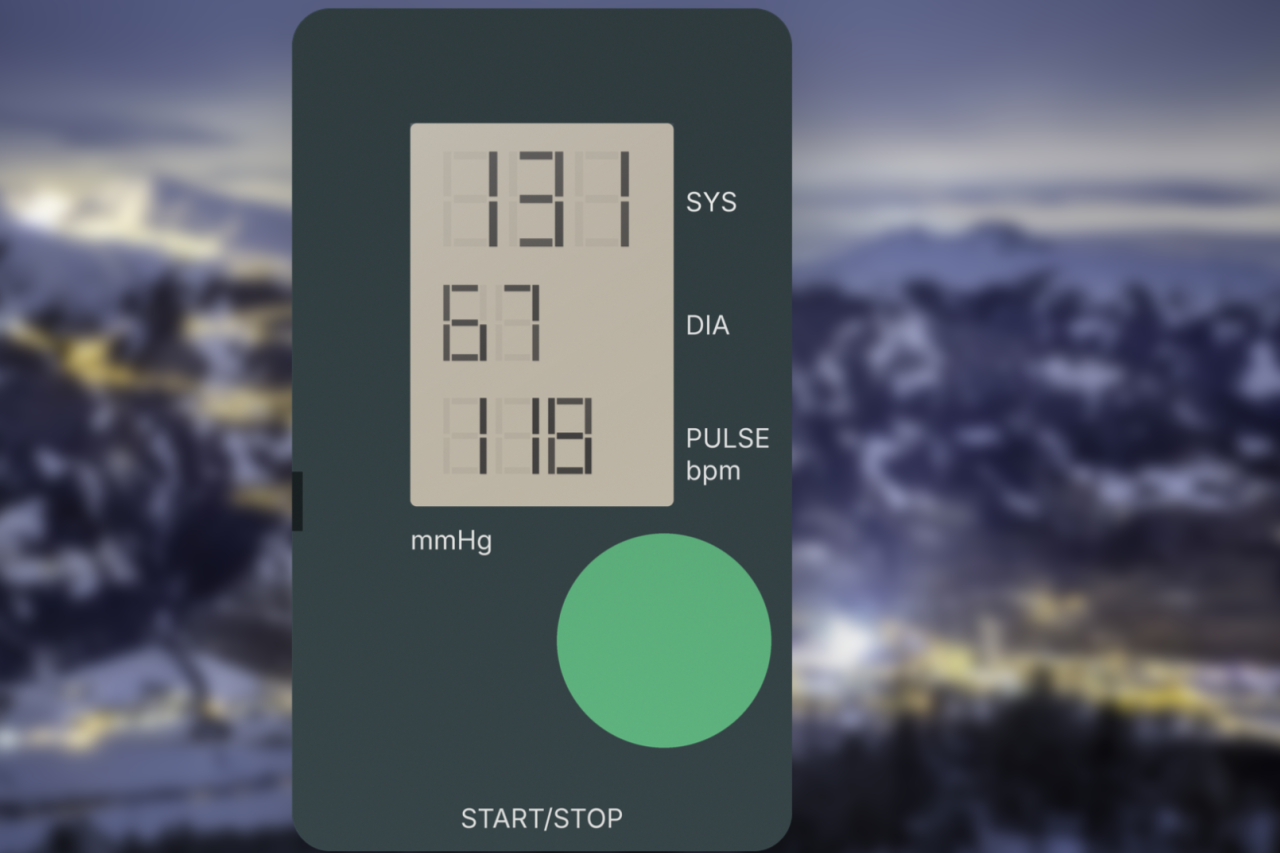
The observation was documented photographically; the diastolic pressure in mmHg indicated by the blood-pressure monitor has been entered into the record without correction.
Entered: 67 mmHg
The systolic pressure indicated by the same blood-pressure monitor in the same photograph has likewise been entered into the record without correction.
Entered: 131 mmHg
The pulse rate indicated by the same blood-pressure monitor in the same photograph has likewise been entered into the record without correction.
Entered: 118 bpm
